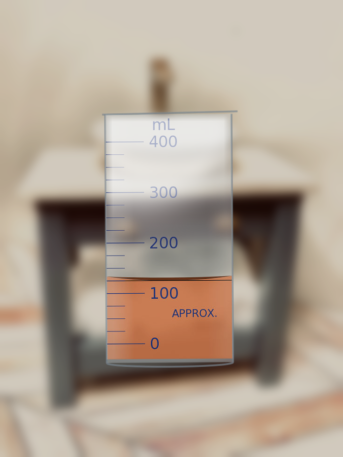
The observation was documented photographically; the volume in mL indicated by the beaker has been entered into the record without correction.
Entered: 125 mL
